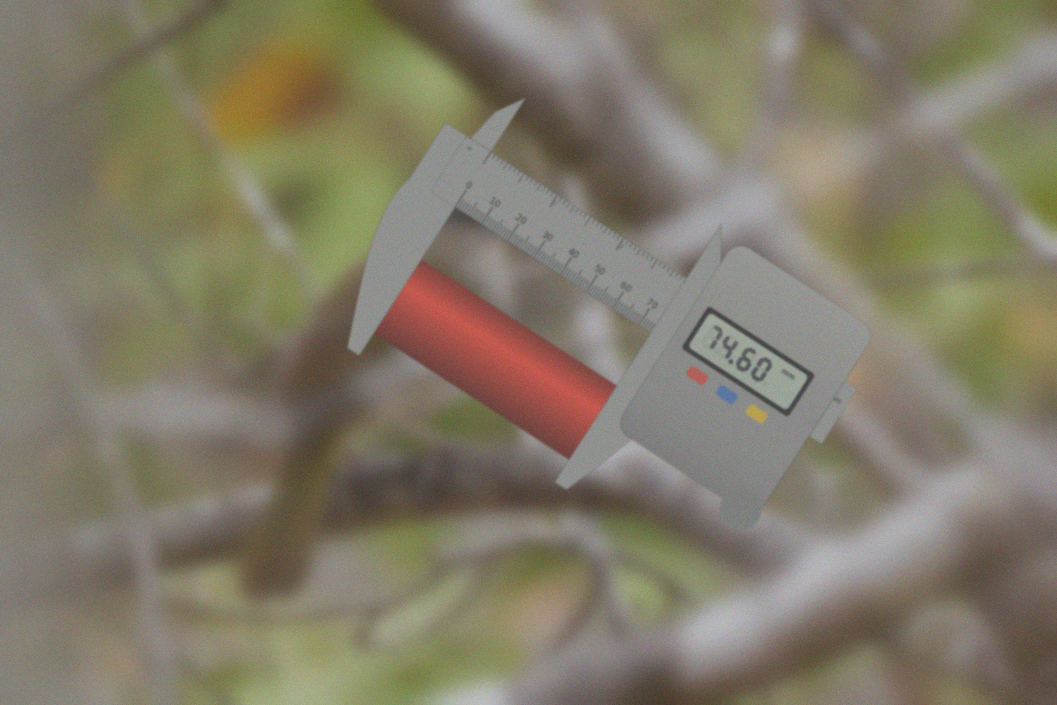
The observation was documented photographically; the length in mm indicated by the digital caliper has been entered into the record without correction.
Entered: 74.60 mm
